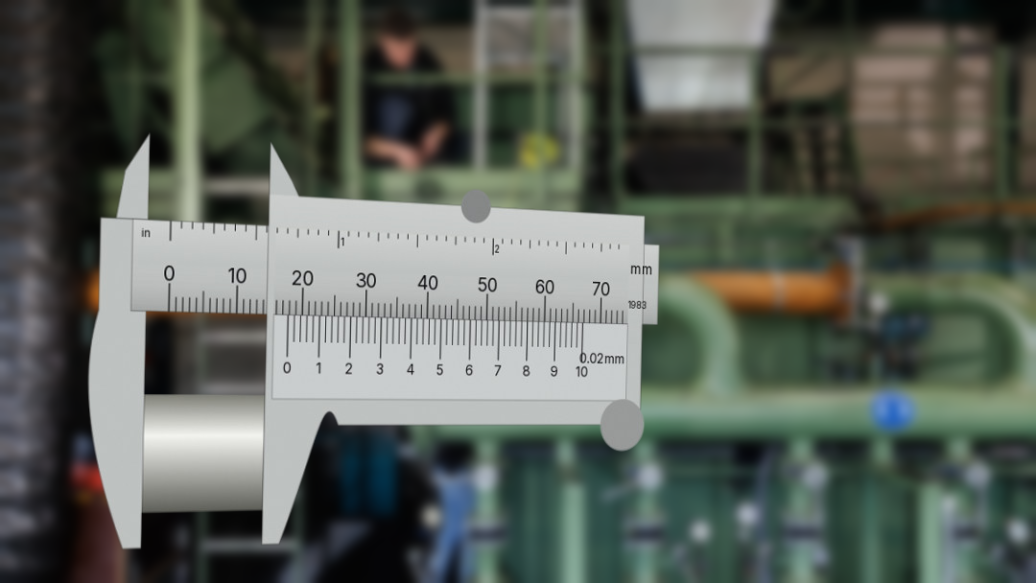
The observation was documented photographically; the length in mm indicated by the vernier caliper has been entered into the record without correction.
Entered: 17.8 mm
